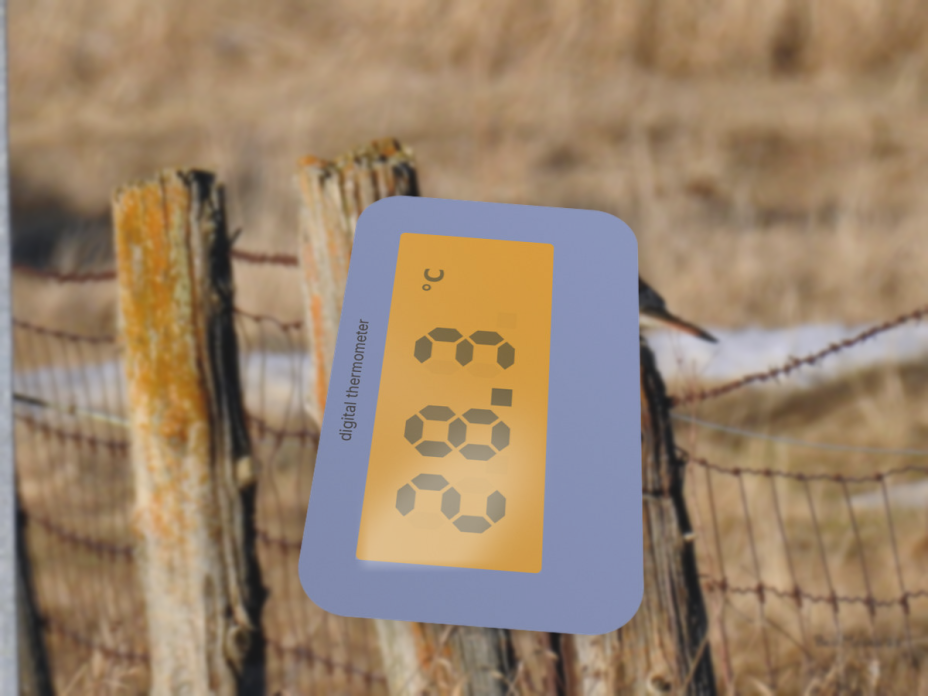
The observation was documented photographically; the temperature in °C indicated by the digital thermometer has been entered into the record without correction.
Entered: 28.3 °C
